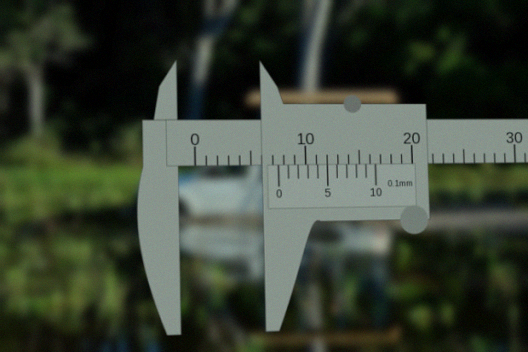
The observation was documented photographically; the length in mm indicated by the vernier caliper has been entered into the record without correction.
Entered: 7.5 mm
